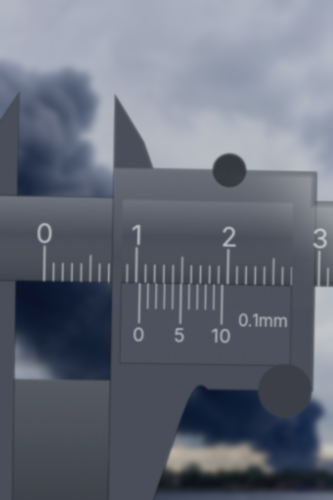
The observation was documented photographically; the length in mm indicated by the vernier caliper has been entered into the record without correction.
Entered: 10.4 mm
